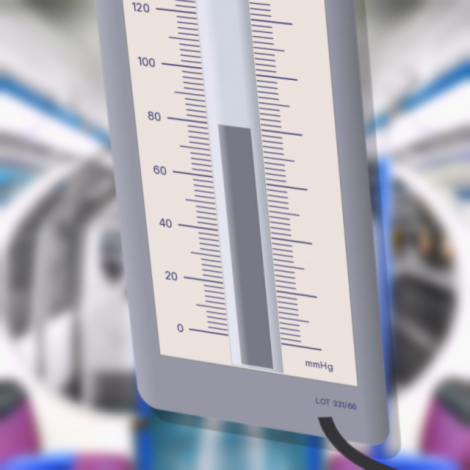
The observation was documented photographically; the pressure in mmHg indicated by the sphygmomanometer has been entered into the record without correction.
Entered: 80 mmHg
